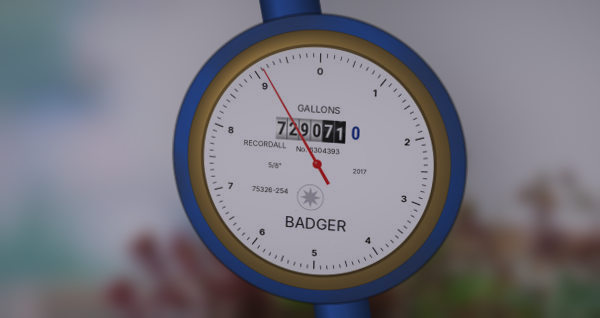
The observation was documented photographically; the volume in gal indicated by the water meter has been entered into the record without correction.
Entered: 7290709.1 gal
